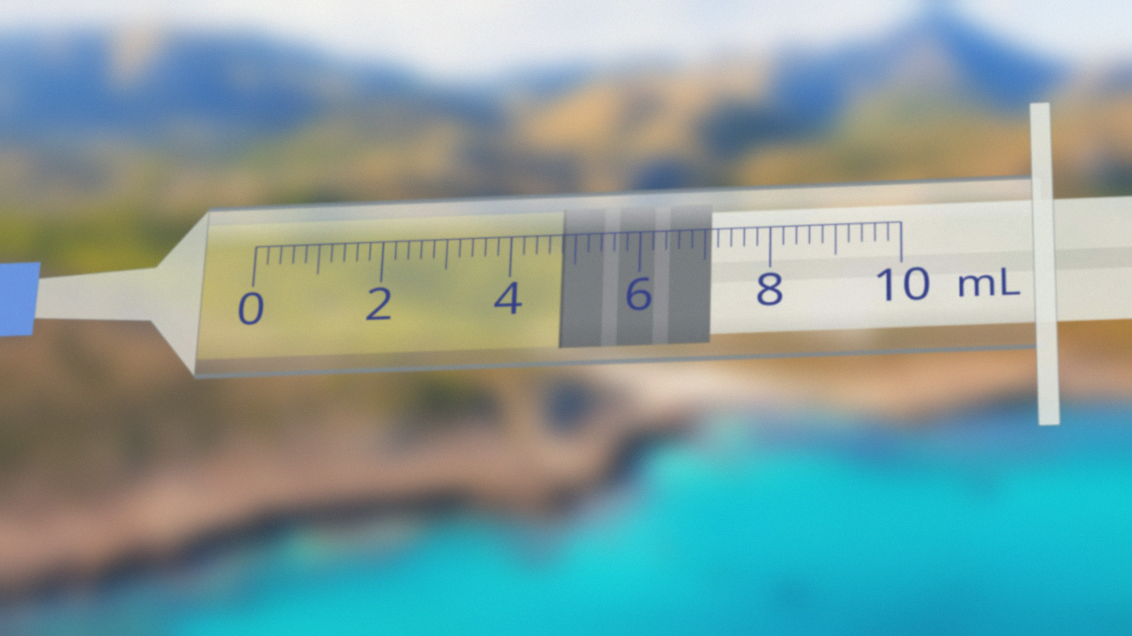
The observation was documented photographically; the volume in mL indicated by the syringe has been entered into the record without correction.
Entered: 4.8 mL
